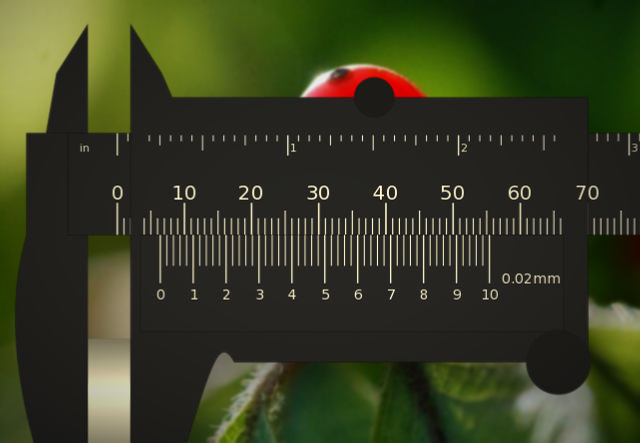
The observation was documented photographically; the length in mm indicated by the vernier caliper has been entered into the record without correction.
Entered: 6.4 mm
